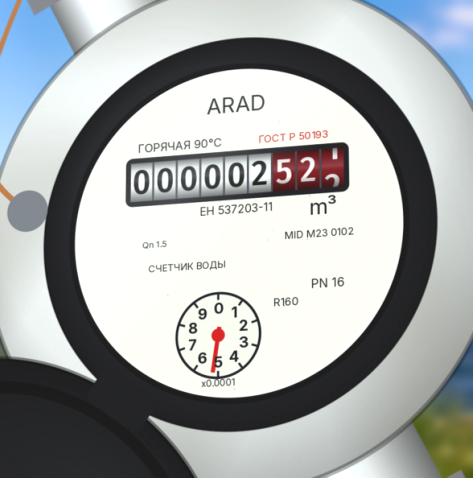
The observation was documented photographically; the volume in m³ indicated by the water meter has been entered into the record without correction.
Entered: 2.5215 m³
